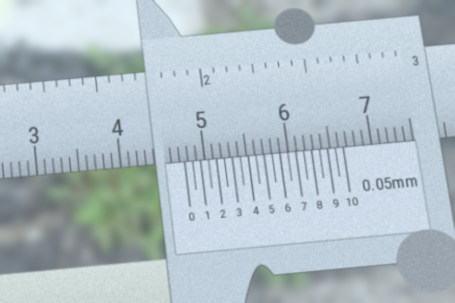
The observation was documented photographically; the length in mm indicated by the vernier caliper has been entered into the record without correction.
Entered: 47.6 mm
